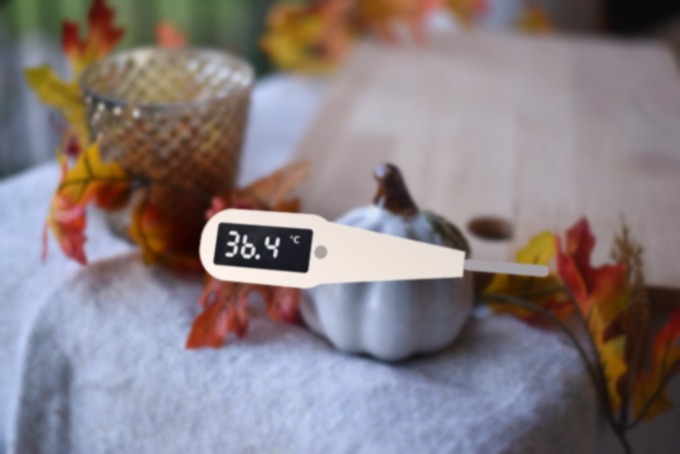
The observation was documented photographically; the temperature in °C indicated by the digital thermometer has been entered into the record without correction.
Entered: 36.4 °C
